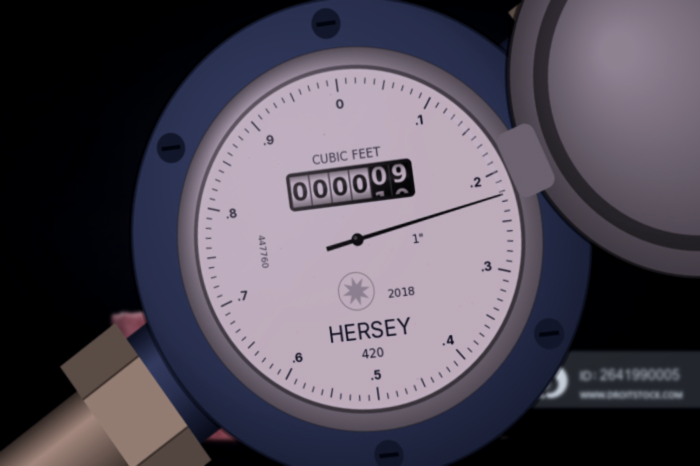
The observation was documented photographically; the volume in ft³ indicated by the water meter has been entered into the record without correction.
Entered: 9.22 ft³
